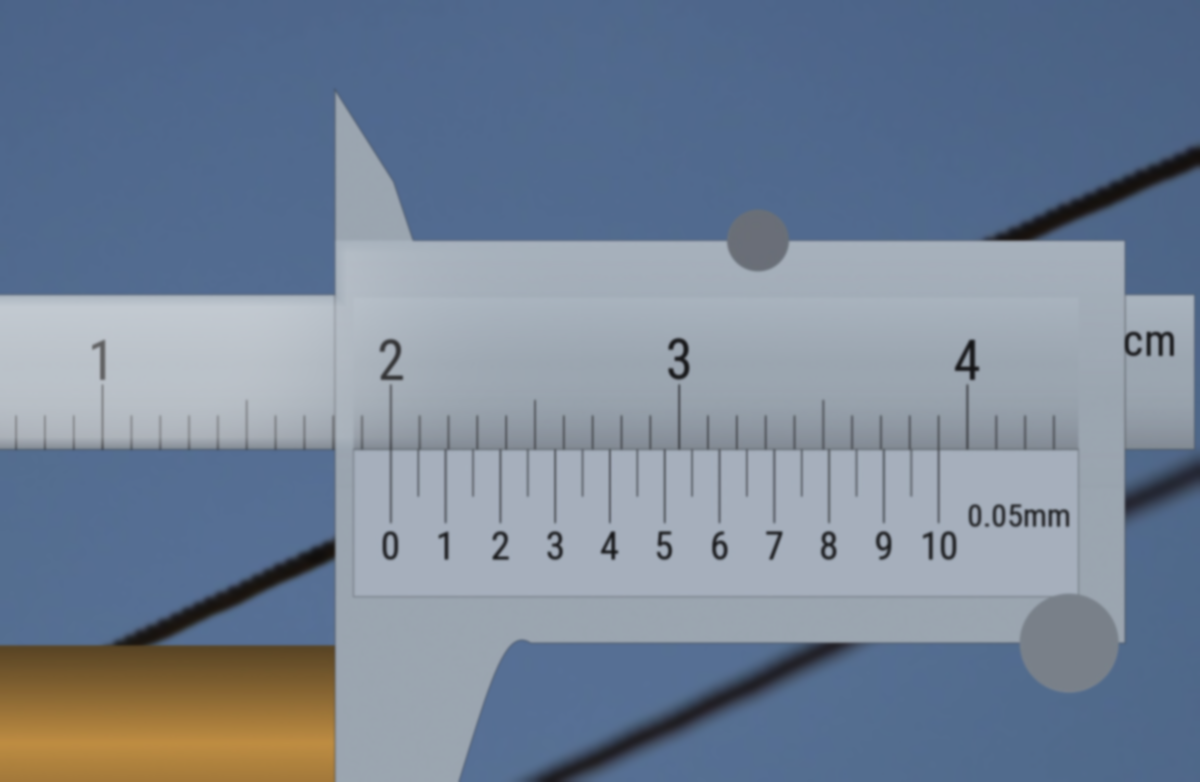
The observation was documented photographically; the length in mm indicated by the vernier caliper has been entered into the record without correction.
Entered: 20.0 mm
